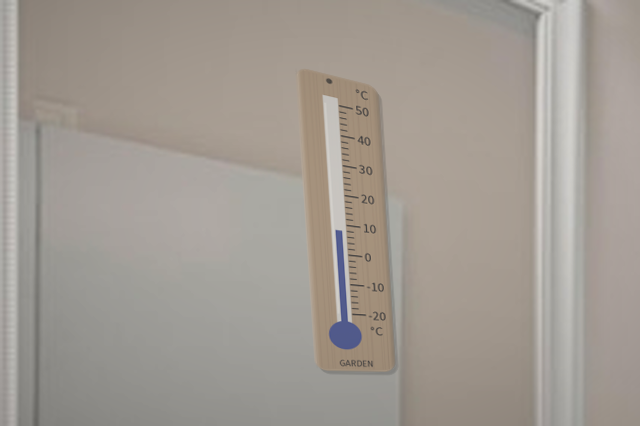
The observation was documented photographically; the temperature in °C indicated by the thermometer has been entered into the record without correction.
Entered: 8 °C
